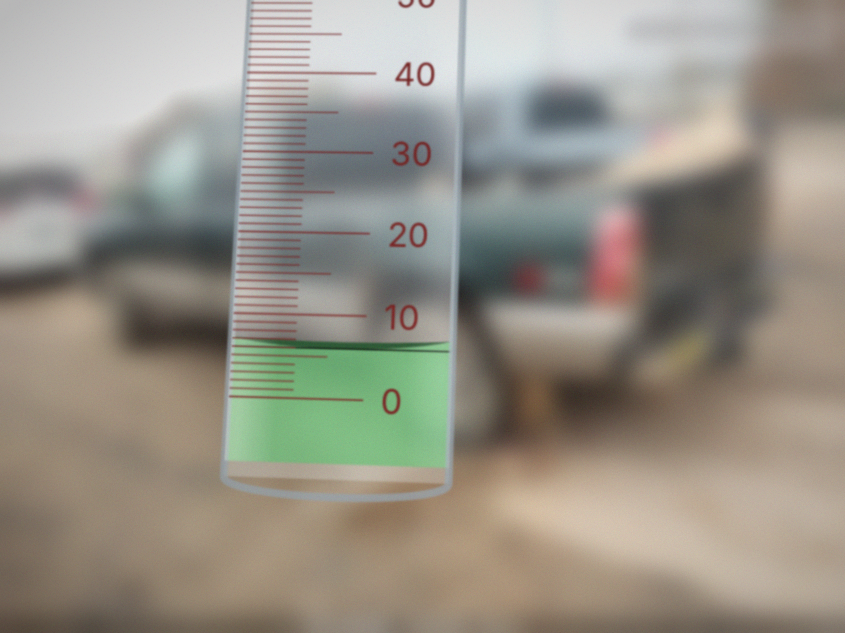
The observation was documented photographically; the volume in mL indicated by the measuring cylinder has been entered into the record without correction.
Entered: 6 mL
